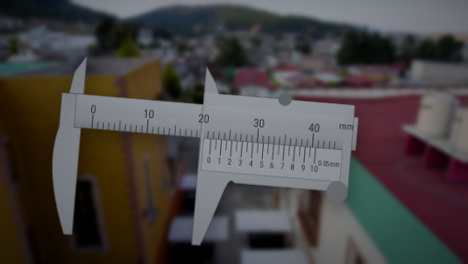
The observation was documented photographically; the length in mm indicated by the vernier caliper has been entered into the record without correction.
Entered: 21.6 mm
